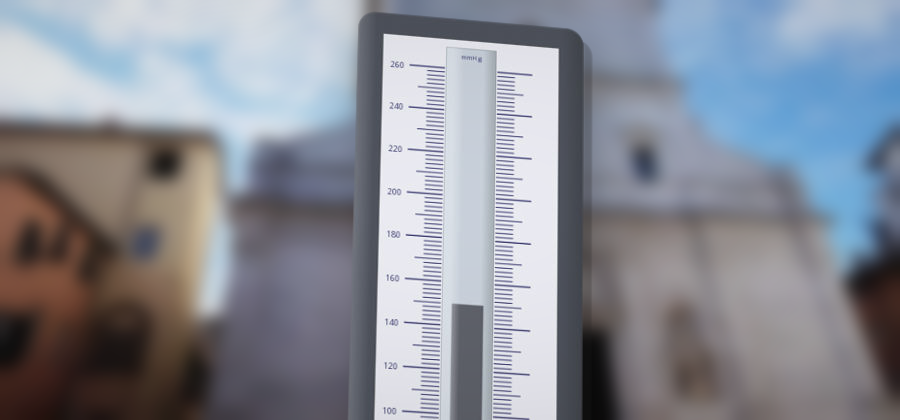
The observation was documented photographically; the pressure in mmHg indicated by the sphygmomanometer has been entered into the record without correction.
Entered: 150 mmHg
